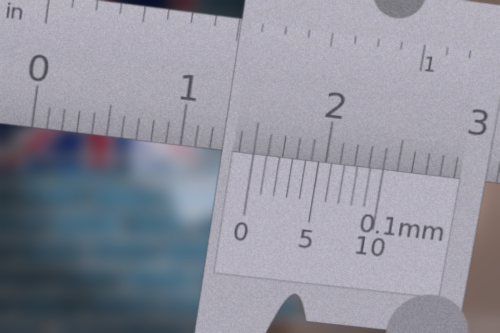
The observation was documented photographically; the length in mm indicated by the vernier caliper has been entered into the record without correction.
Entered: 15.0 mm
